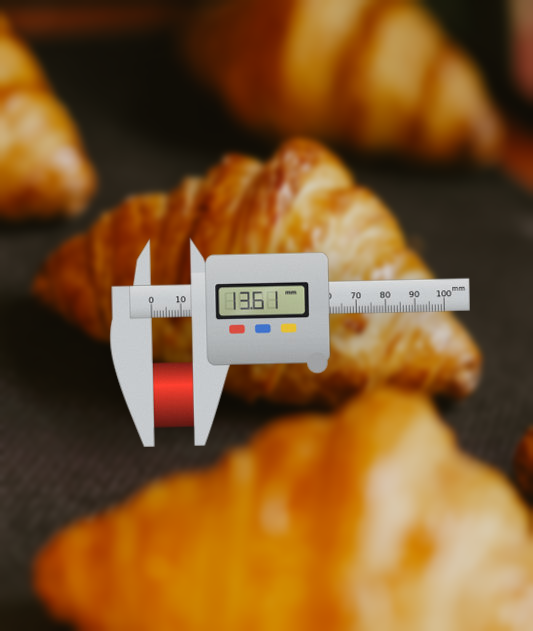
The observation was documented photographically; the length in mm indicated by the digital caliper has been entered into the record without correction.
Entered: 13.61 mm
